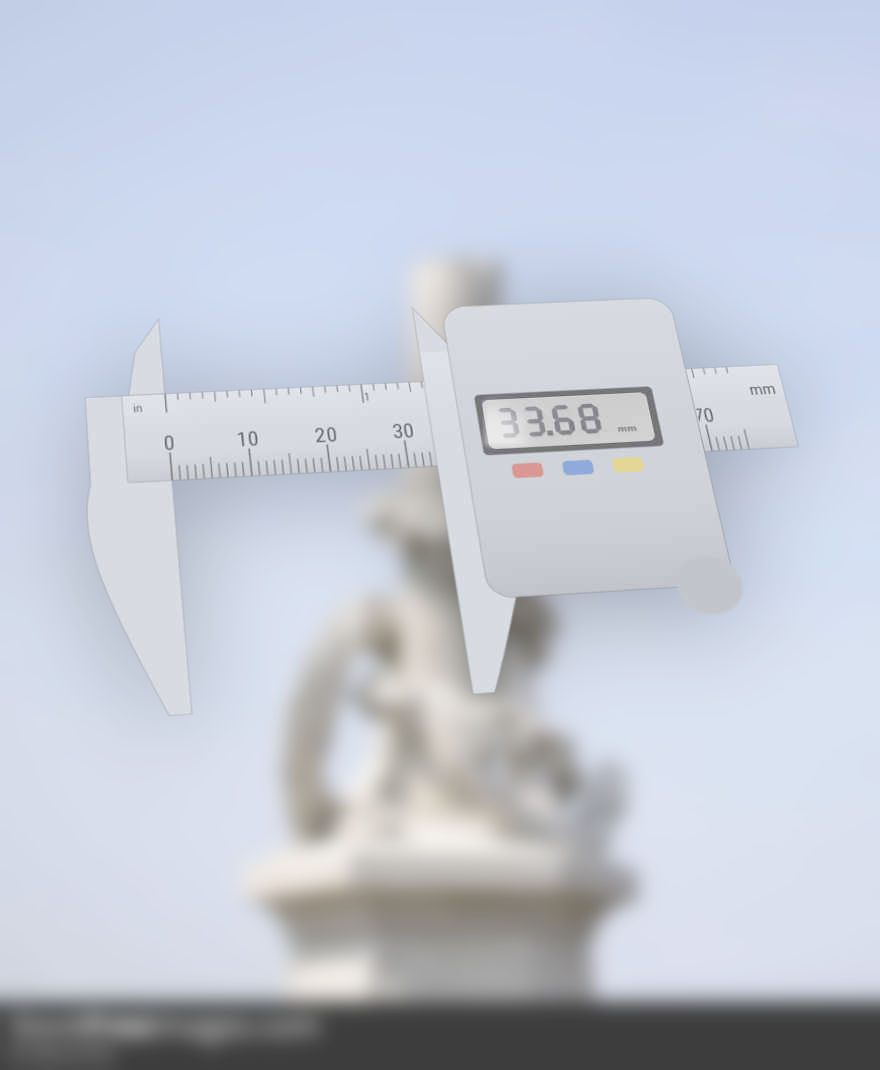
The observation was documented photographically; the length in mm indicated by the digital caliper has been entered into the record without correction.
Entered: 33.68 mm
